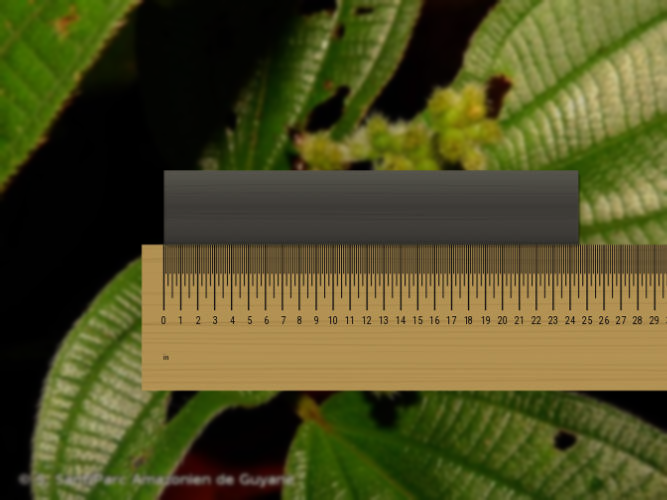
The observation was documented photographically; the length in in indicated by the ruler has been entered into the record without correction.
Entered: 24.5 in
